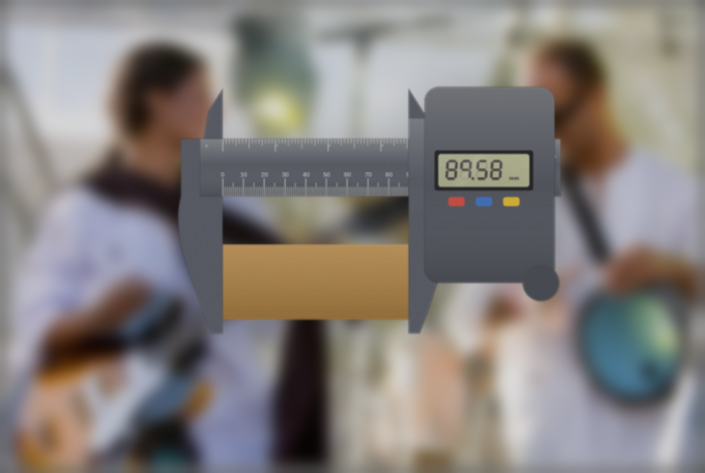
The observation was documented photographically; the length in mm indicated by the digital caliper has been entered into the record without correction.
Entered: 89.58 mm
